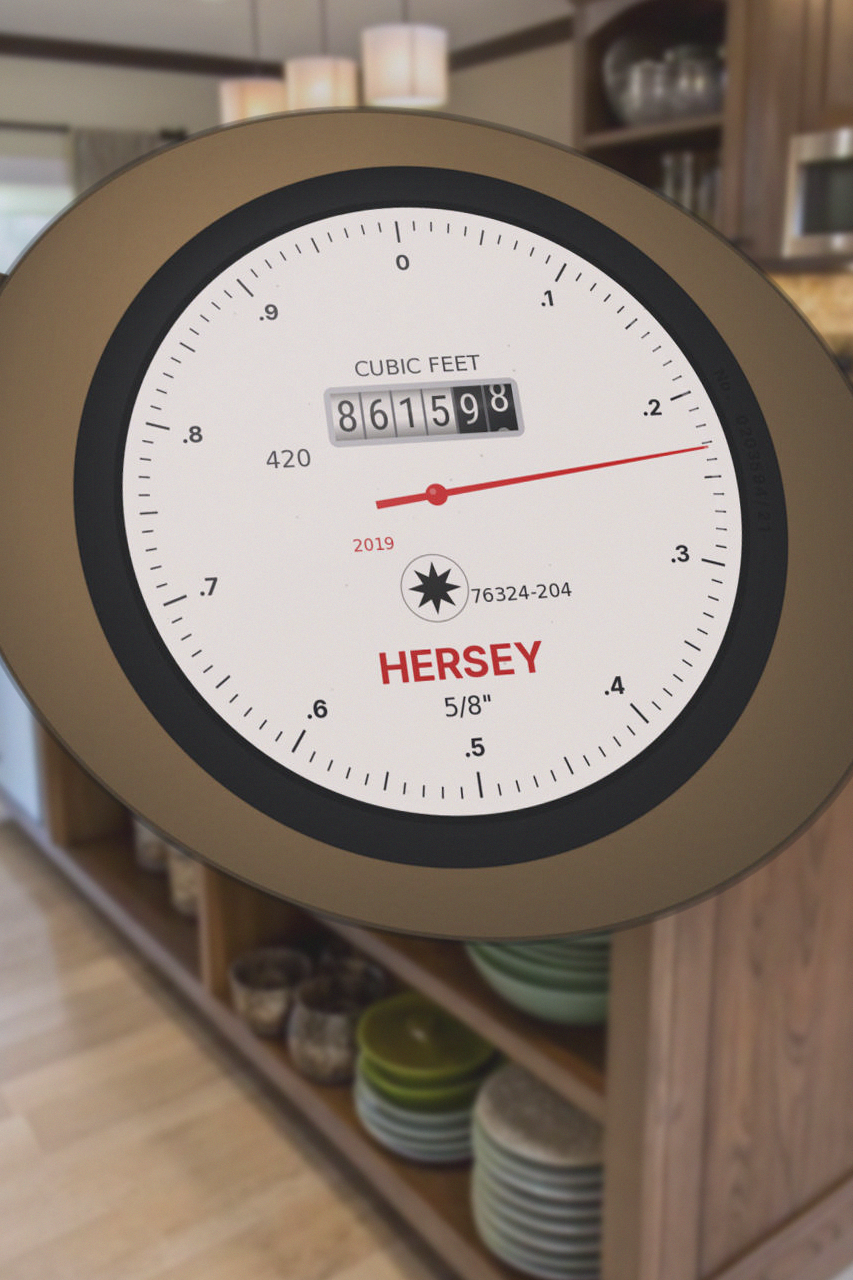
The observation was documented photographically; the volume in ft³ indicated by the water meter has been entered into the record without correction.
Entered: 861598.23 ft³
